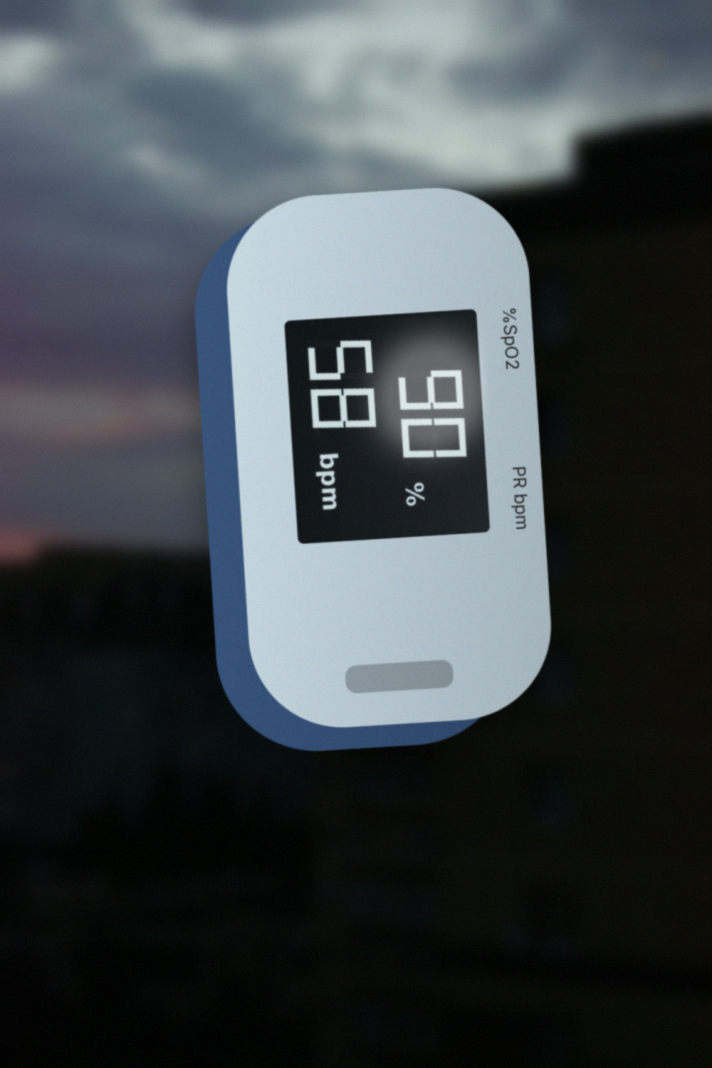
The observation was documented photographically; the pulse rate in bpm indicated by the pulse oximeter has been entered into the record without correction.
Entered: 58 bpm
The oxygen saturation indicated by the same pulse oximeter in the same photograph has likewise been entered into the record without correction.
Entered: 90 %
